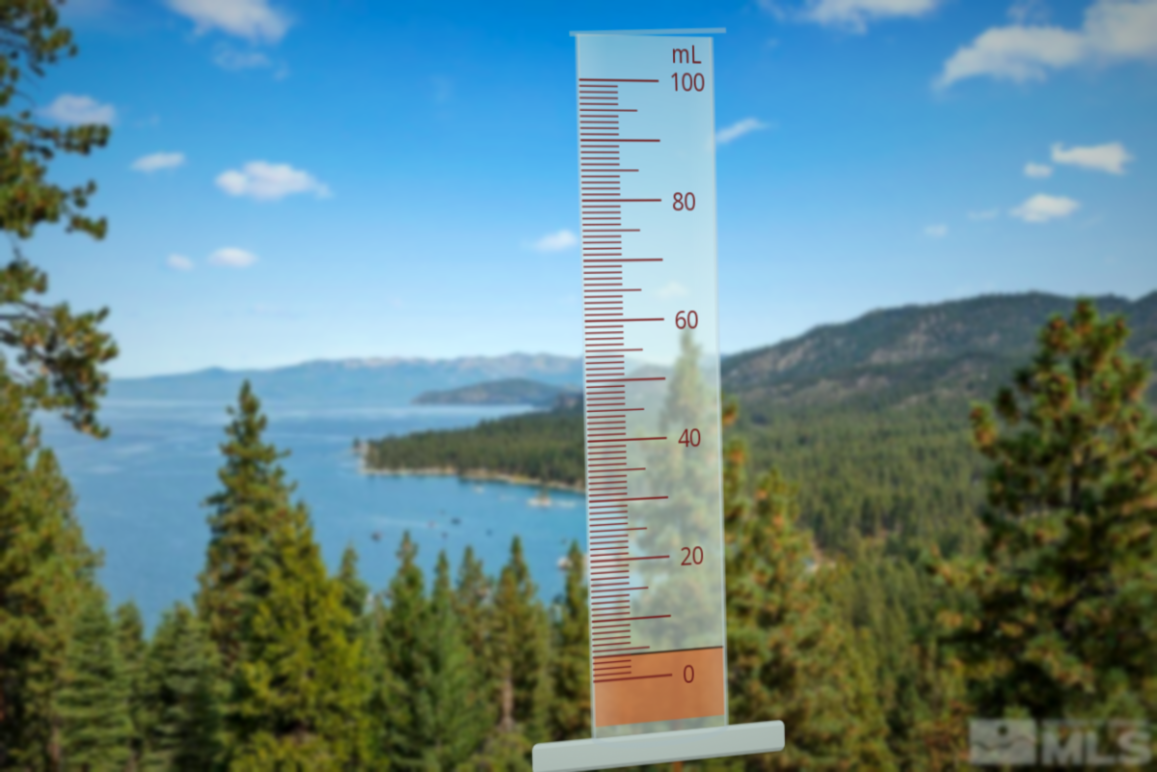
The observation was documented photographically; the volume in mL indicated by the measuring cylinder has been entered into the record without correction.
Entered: 4 mL
